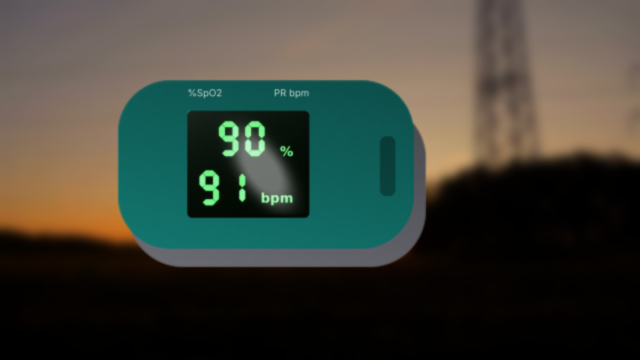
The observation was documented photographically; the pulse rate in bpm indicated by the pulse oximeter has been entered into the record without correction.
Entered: 91 bpm
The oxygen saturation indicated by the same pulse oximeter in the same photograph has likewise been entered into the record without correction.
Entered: 90 %
